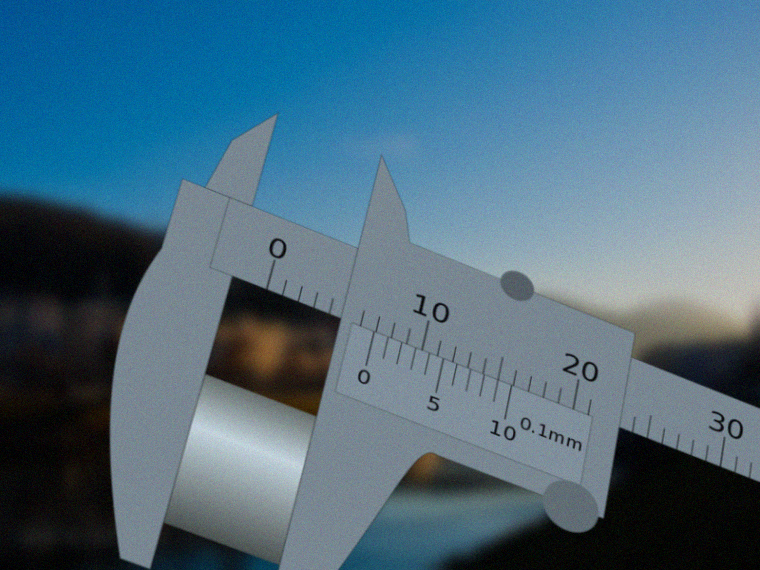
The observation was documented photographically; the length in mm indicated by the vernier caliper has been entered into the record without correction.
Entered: 6.9 mm
